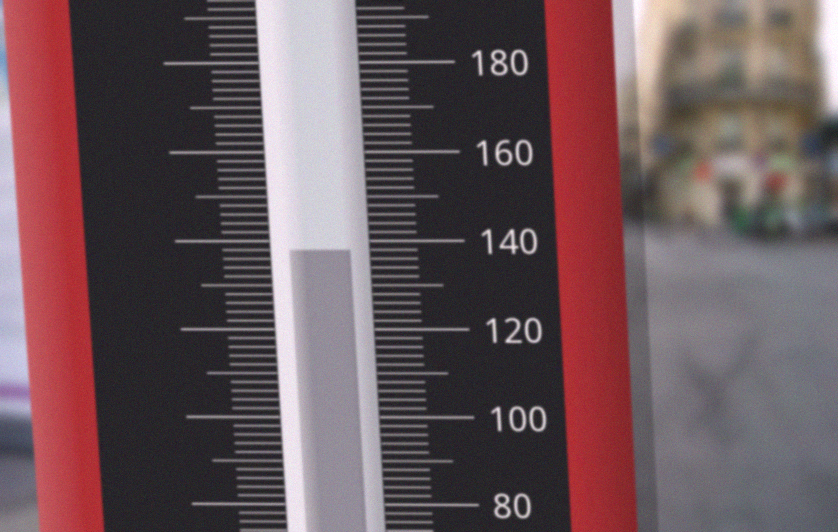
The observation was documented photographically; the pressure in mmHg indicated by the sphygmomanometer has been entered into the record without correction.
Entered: 138 mmHg
